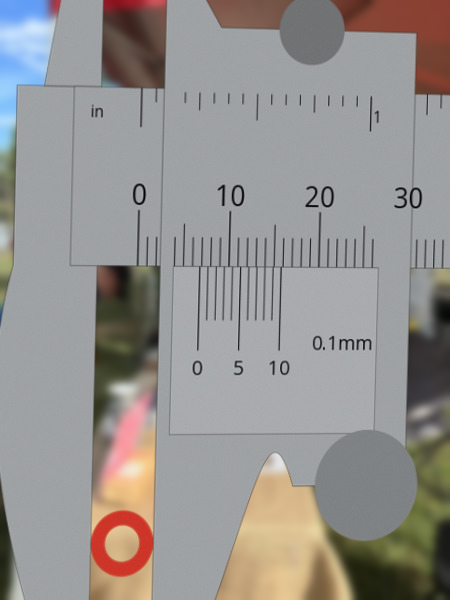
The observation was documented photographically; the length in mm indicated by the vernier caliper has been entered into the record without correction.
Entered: 6.8 mm
